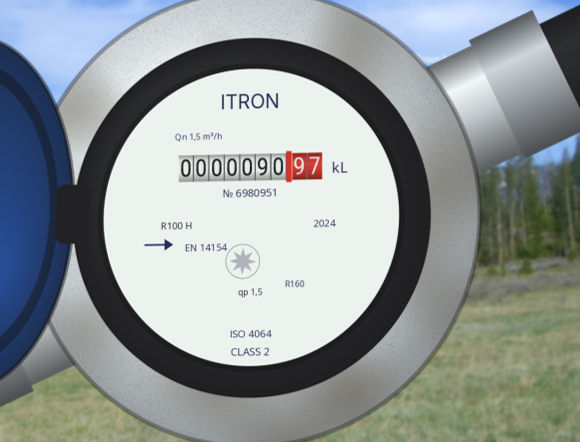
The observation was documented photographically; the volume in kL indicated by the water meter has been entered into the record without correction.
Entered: 90.97 kL
